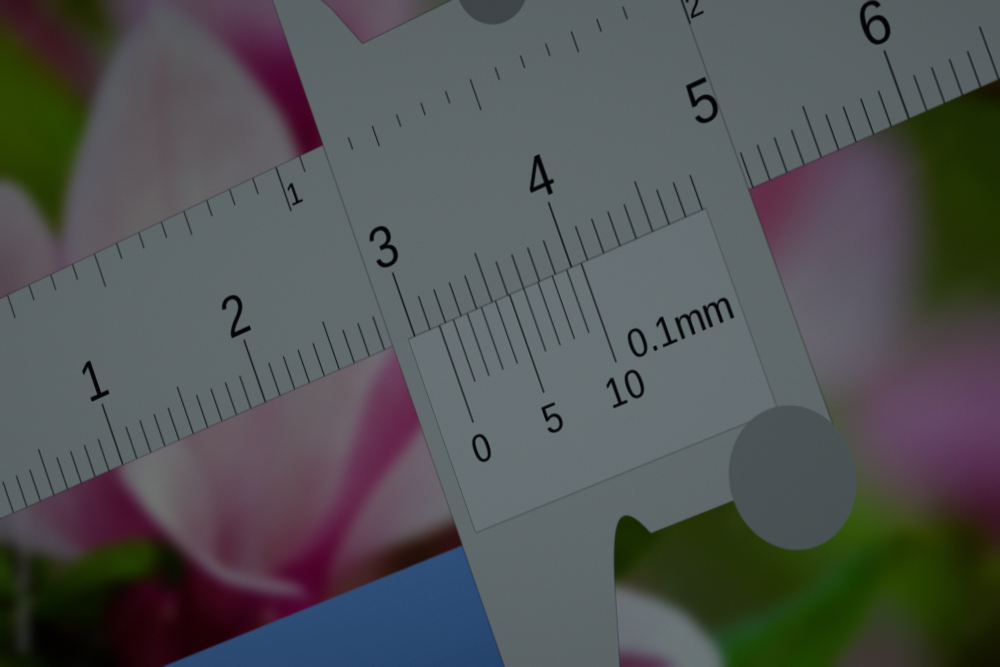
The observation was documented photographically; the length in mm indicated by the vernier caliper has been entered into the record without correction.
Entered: 31.6 mm
